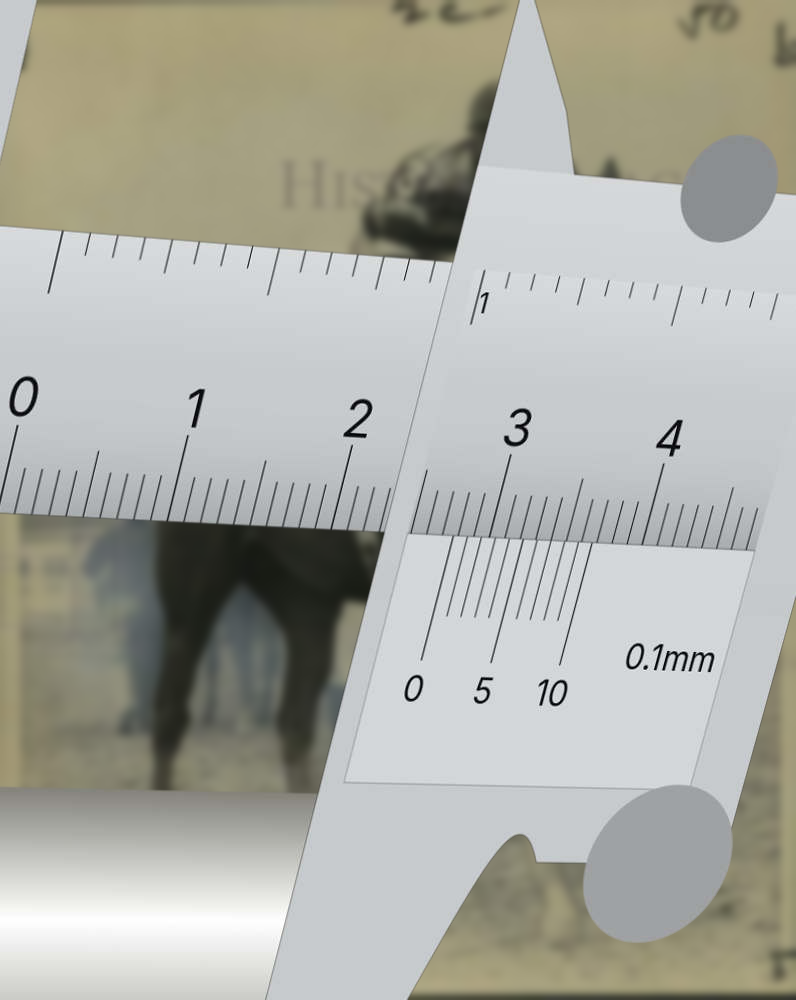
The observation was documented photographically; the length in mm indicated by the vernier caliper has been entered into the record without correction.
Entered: 27.7 mm
